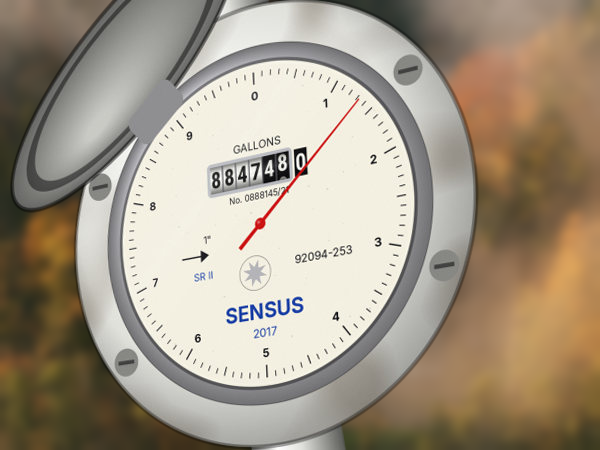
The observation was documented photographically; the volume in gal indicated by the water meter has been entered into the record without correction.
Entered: 8847481.3 gal
